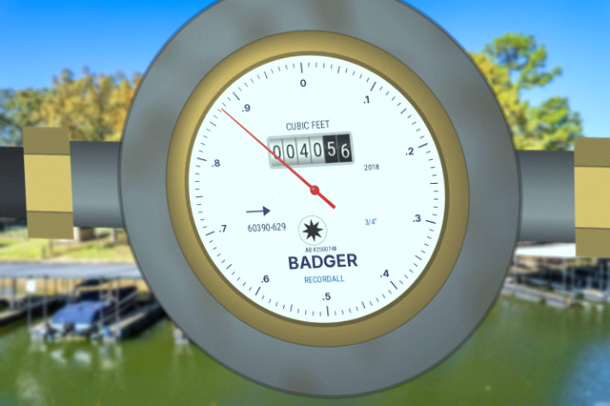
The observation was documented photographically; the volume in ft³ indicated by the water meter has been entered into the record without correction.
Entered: 4055.87 ft³
